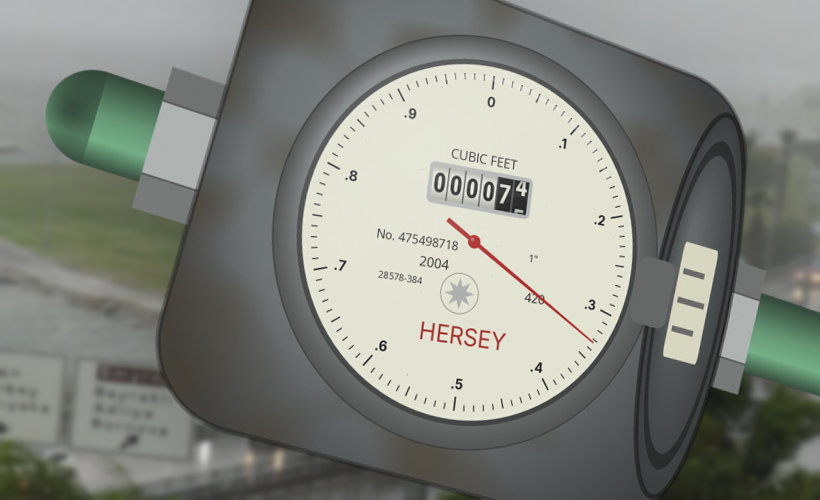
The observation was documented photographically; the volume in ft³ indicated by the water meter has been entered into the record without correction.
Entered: 74.33 ft³
